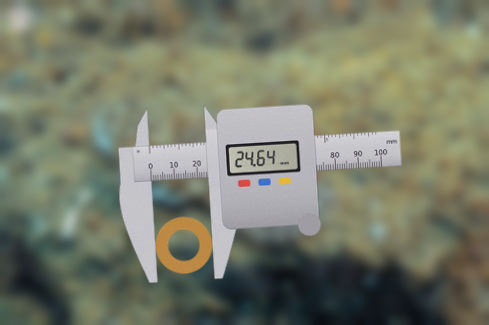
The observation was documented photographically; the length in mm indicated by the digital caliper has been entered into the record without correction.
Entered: 24.64 mm
